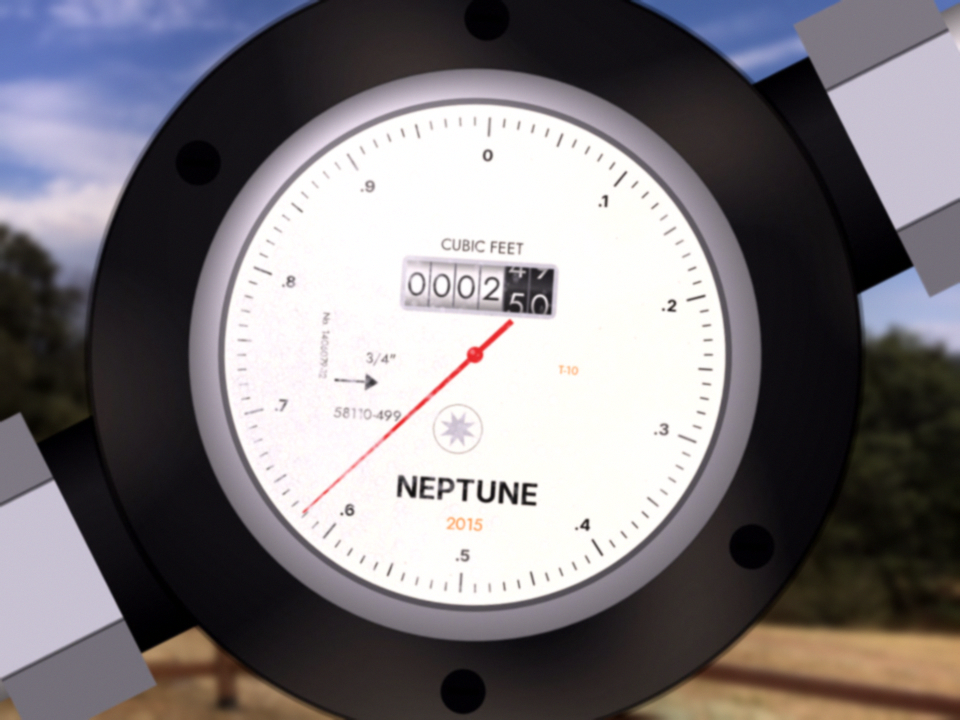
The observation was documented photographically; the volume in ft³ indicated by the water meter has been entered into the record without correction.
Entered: 249.62 ft³
